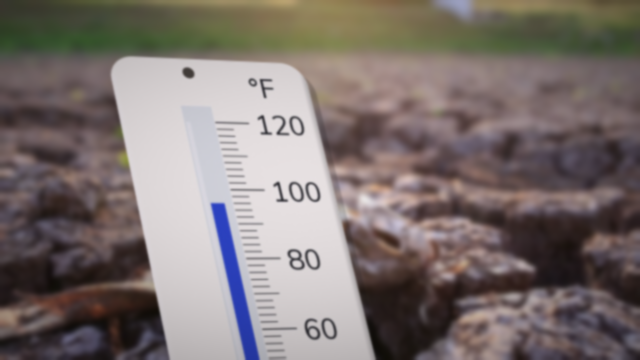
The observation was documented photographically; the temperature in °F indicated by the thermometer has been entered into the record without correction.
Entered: 96 °F
